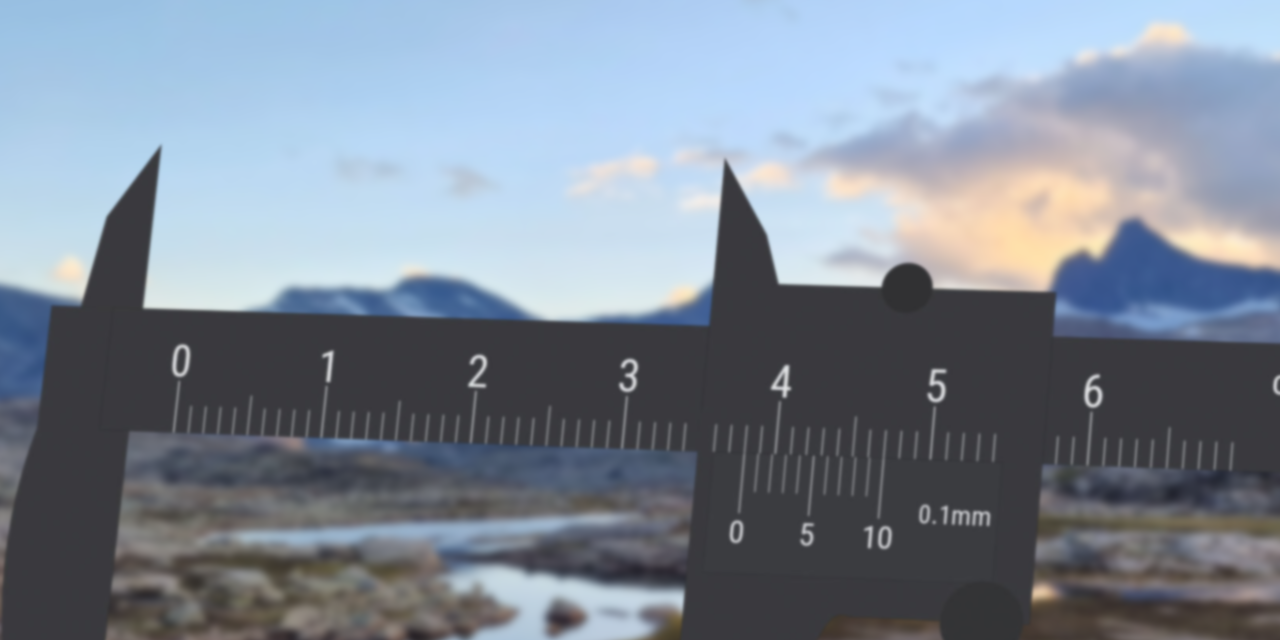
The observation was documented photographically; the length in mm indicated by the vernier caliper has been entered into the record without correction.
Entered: 38.0 mm
